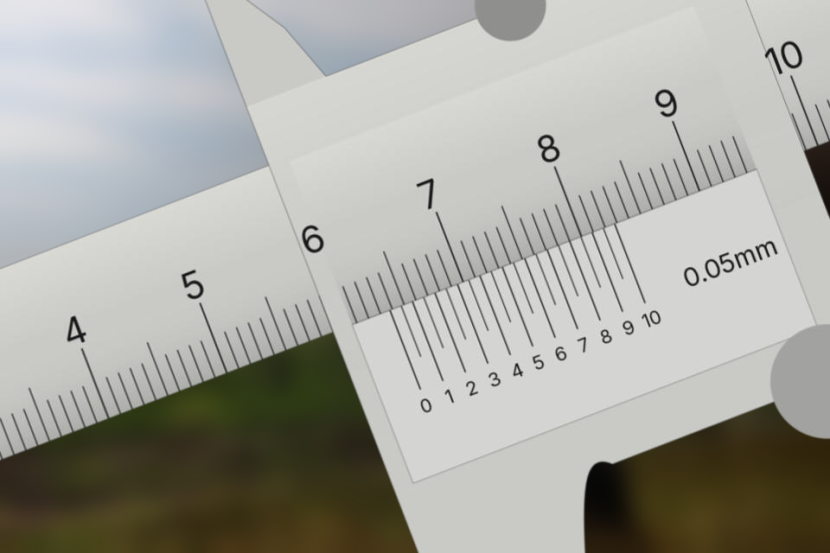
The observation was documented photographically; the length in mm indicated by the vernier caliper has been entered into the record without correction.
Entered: 63.8 mm
